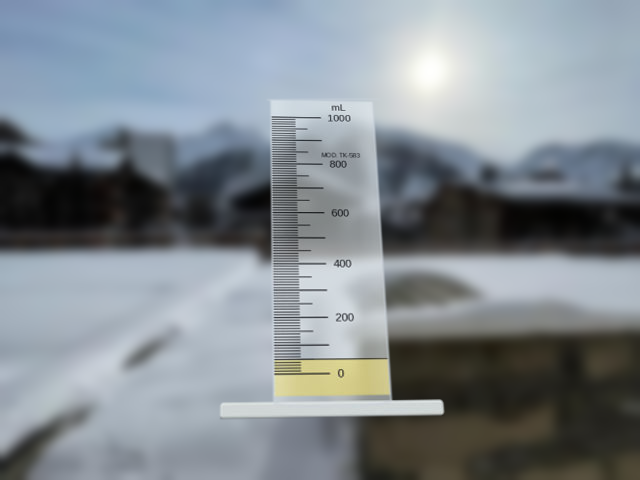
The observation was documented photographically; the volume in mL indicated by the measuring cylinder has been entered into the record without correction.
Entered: 50 mL
